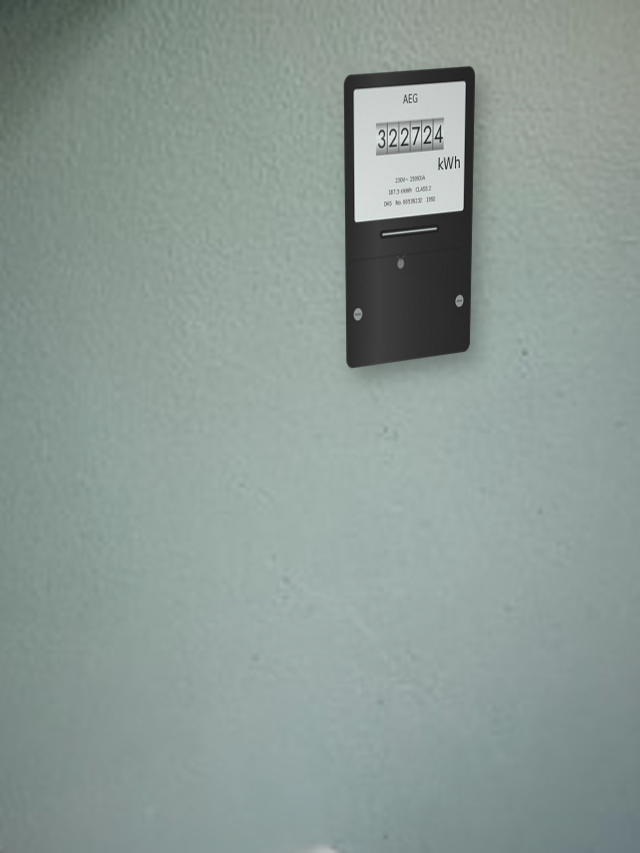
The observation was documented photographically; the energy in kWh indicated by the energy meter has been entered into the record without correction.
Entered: 322724 kWh
